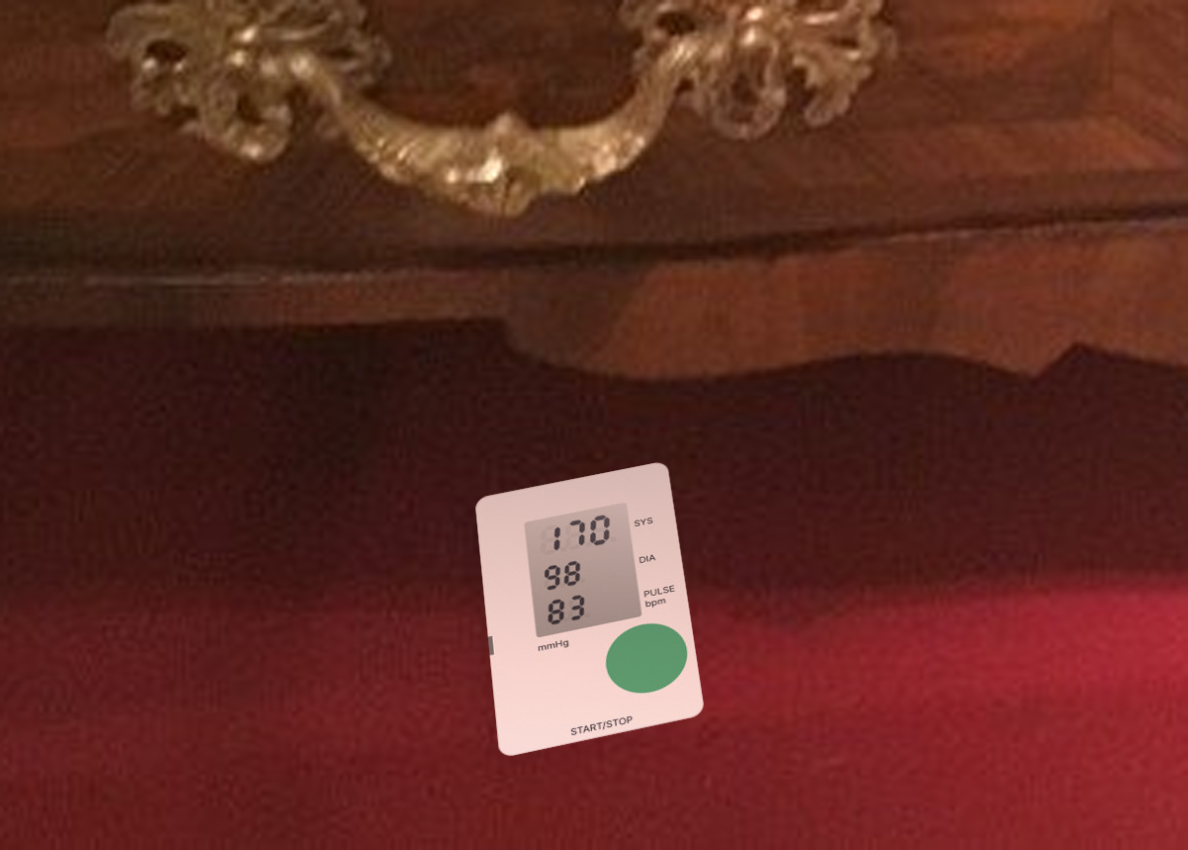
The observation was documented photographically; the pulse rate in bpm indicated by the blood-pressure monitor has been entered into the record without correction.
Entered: 83 bpm
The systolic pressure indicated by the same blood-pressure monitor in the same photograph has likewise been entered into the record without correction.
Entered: 170 mmHg
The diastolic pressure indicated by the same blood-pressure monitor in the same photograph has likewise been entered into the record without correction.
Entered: 98 mmHg
